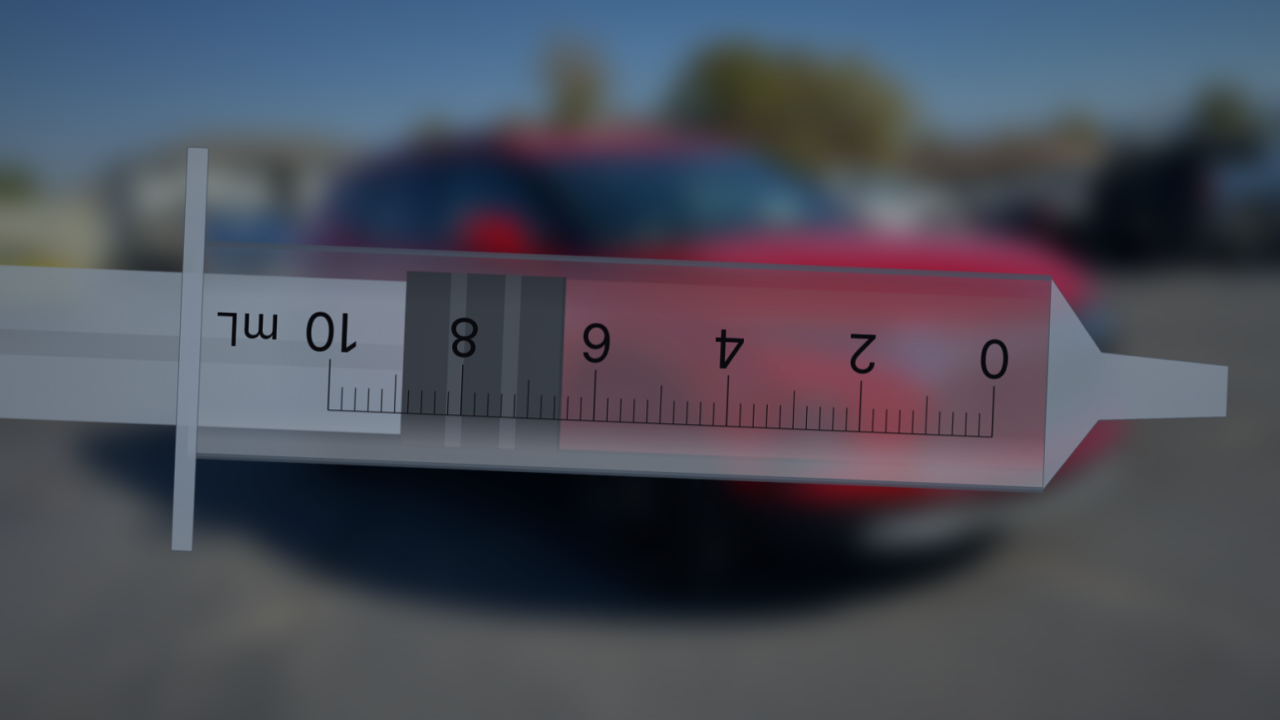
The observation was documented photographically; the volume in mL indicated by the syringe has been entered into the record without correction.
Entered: 6.5 mL
